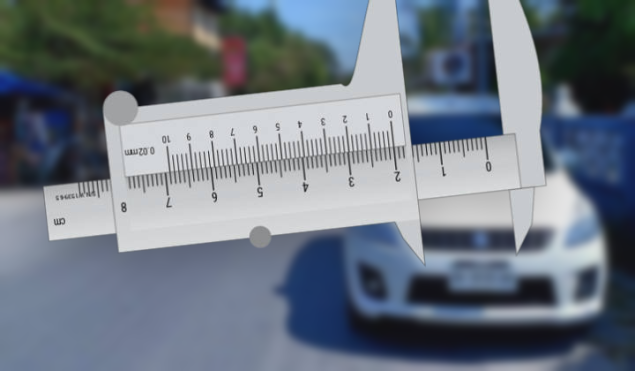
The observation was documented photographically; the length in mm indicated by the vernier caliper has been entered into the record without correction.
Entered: 20.0 mm
